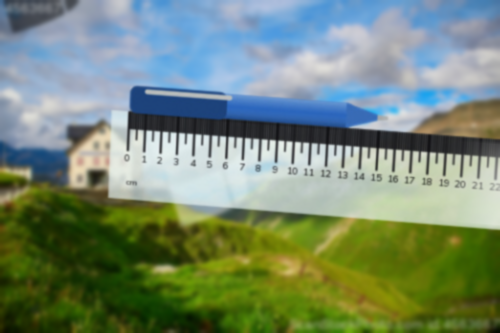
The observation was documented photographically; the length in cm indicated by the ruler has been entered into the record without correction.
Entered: 15.5 cm
